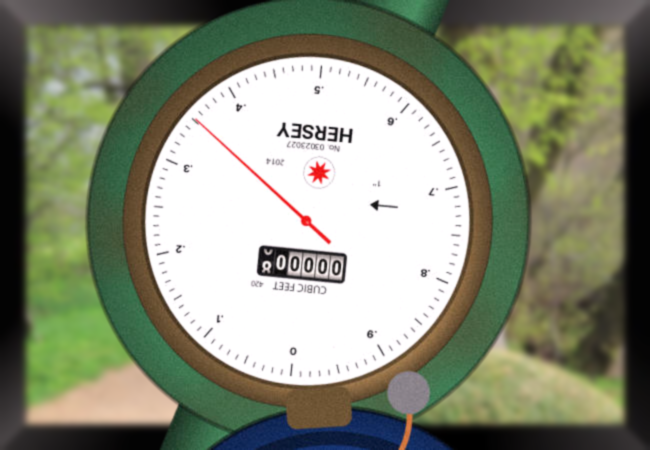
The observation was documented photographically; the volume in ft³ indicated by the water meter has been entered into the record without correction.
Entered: 8.35 ft³
